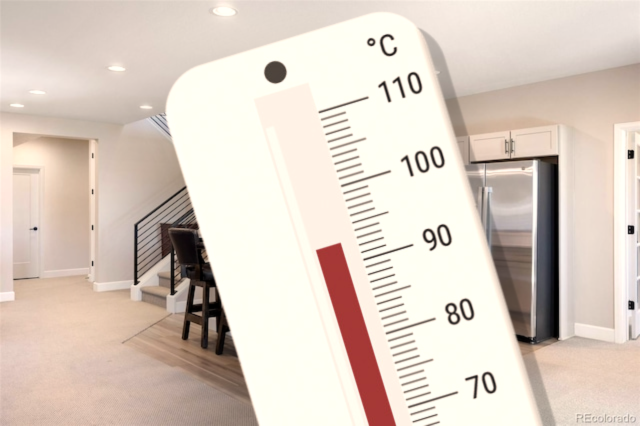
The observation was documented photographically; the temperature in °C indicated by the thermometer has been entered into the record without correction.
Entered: 93 °C
